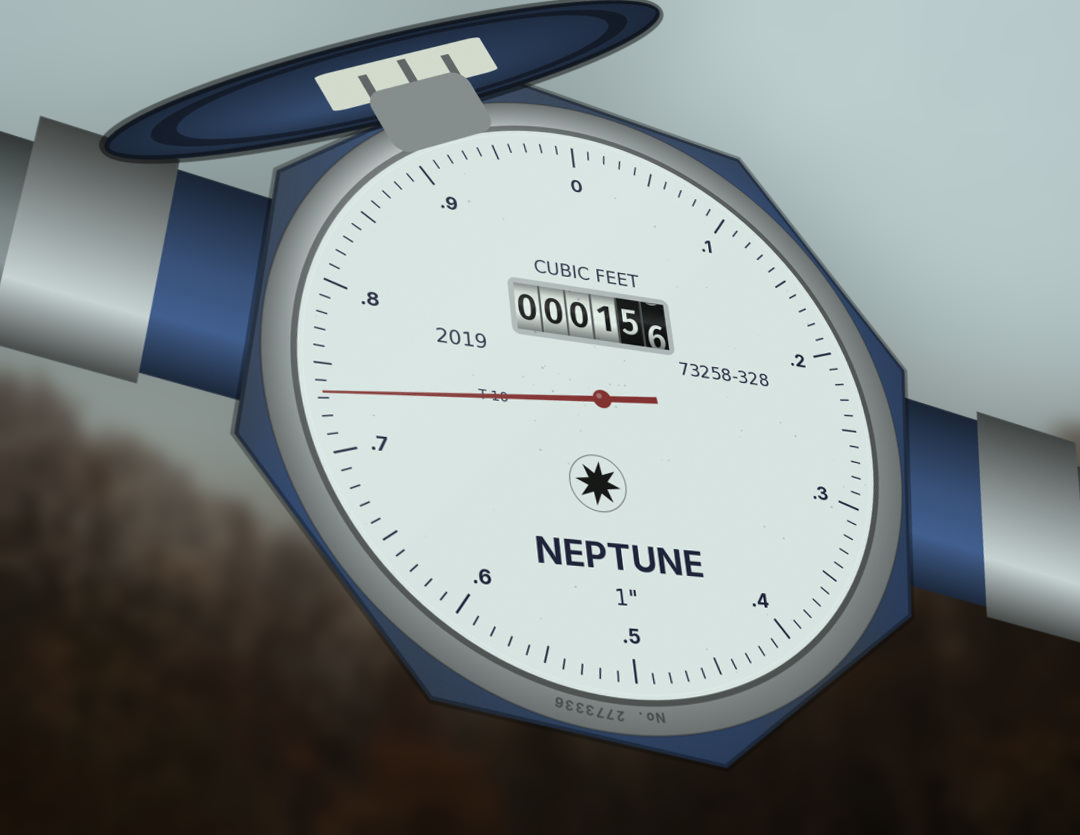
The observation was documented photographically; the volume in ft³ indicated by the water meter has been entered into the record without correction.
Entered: 155.73 ft³
